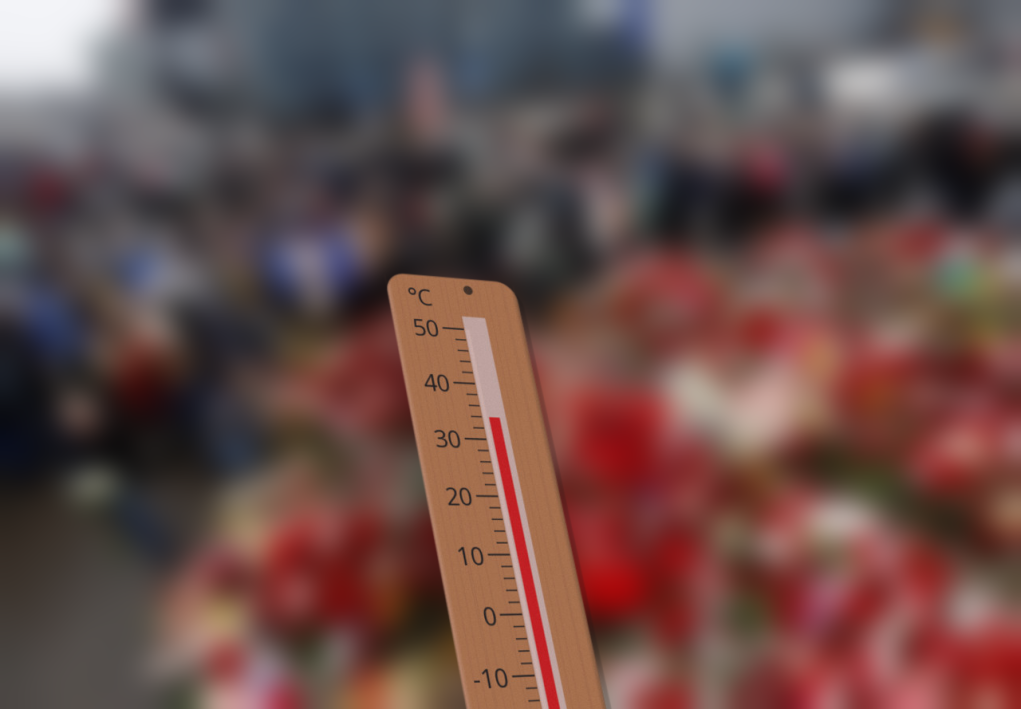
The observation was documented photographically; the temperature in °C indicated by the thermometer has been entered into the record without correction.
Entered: 34 °C
